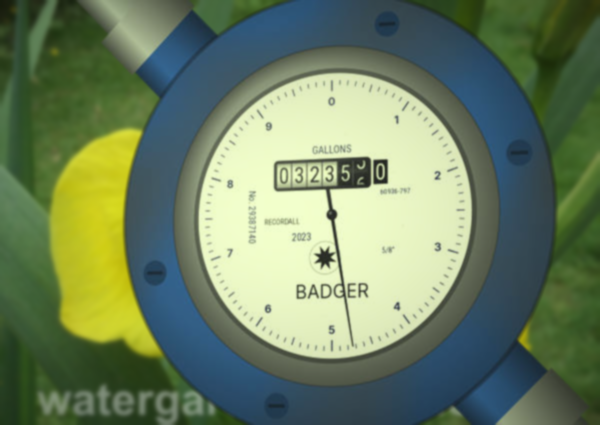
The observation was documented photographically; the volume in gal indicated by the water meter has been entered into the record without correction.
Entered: 323554.7 gal
